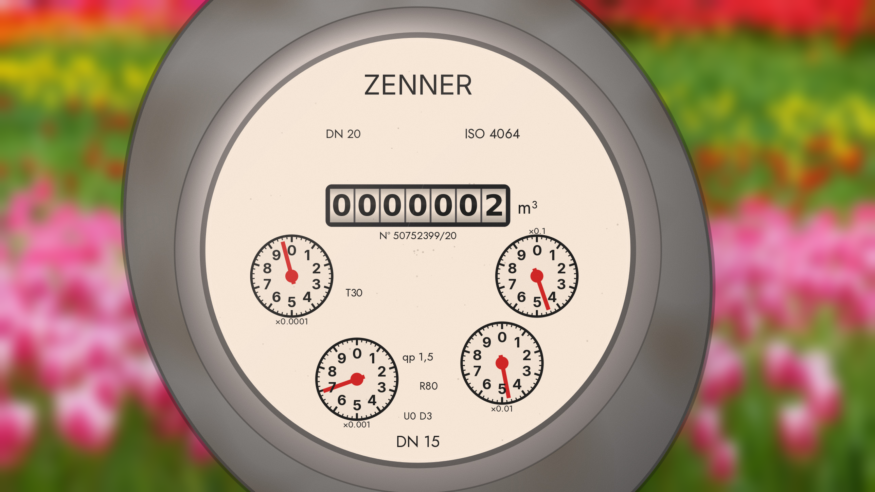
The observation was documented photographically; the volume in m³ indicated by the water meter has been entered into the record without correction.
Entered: 2.4469 m³
